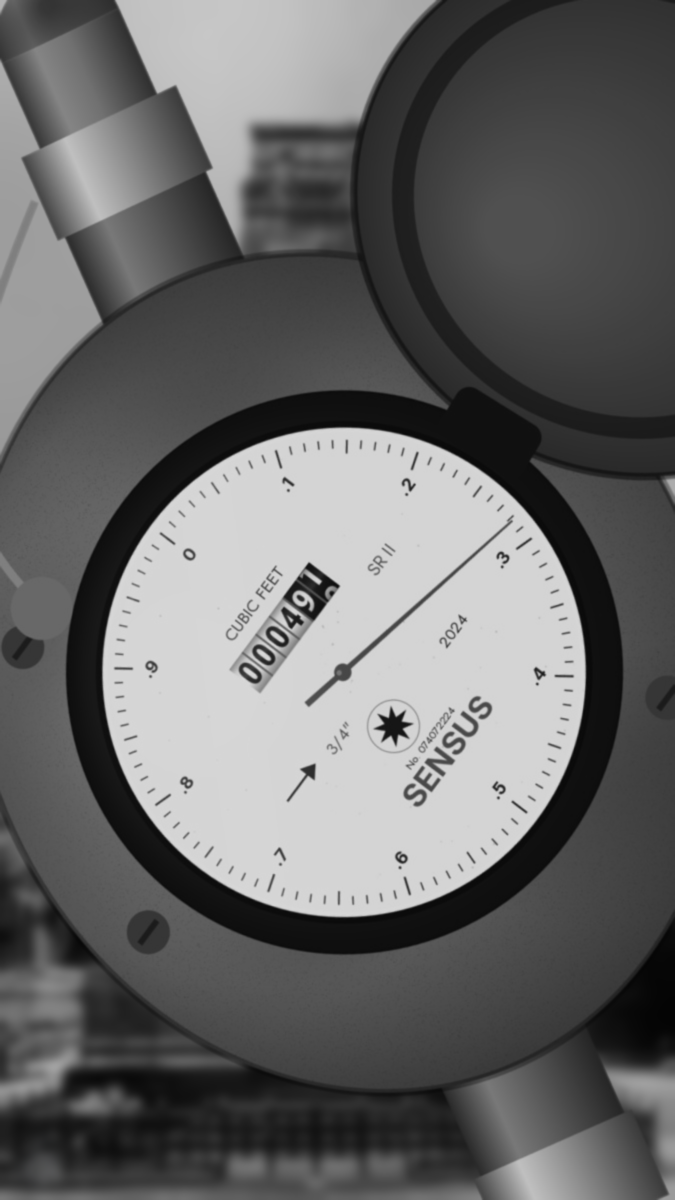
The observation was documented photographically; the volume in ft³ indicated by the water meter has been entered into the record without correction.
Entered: 491.28 ft³
